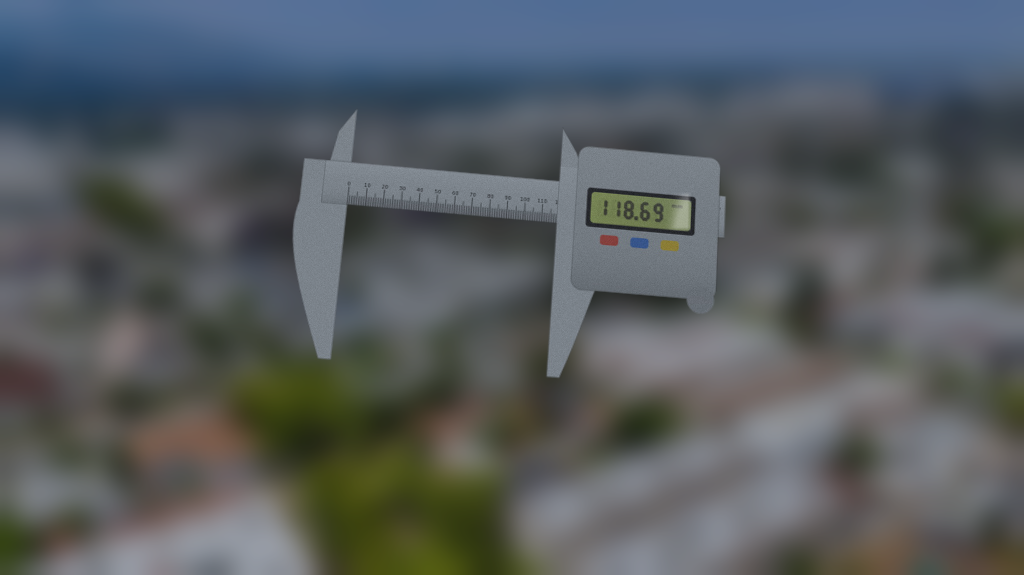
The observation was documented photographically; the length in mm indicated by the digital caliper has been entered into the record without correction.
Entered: 118.69 mm
